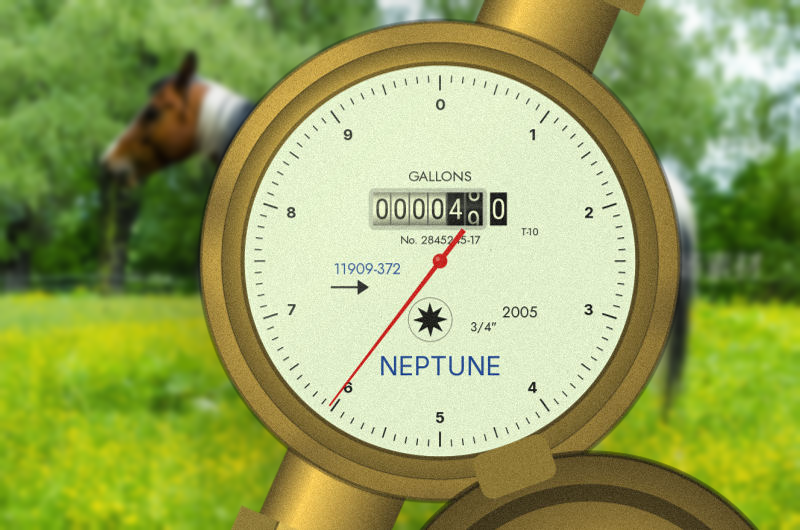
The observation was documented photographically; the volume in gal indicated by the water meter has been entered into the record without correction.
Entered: 486.0 gal
